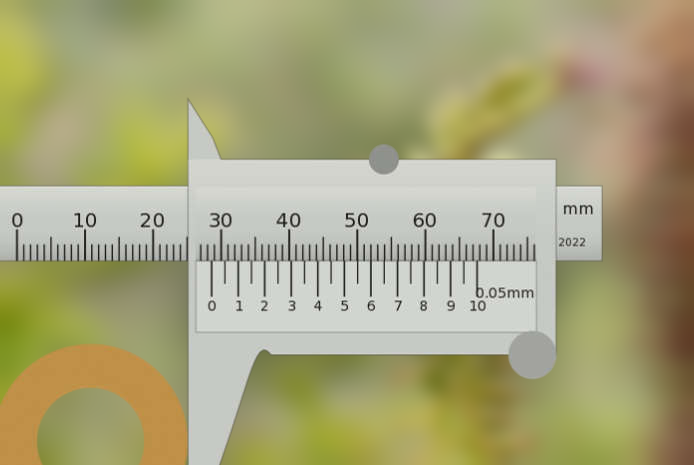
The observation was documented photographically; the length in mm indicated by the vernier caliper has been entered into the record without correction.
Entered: 28.6 mm
